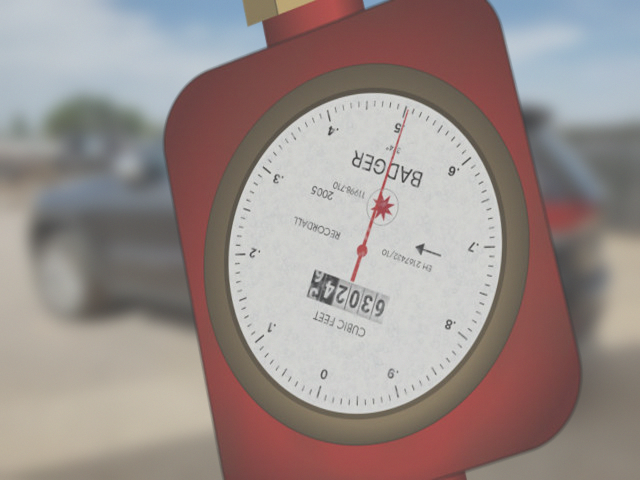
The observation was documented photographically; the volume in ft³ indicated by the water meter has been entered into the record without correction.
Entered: 630245.50 ft³
